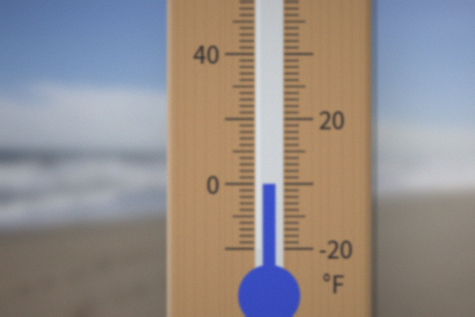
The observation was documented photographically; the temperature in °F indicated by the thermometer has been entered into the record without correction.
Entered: 0 °F
